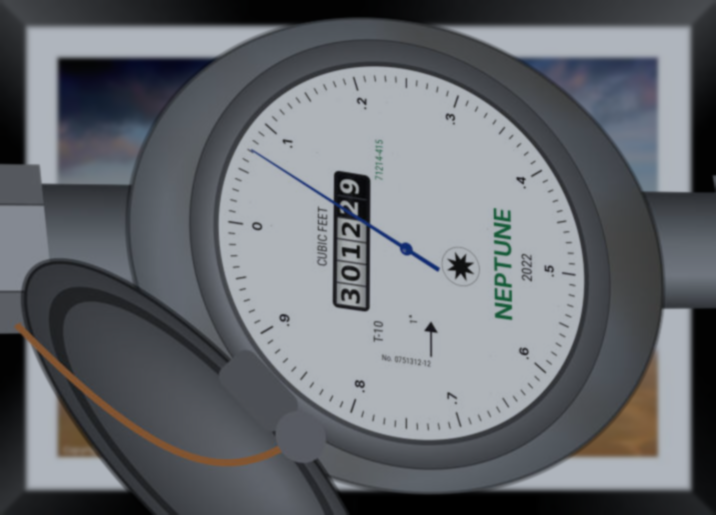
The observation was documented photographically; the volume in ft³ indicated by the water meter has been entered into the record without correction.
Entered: 301229.07 ft³
